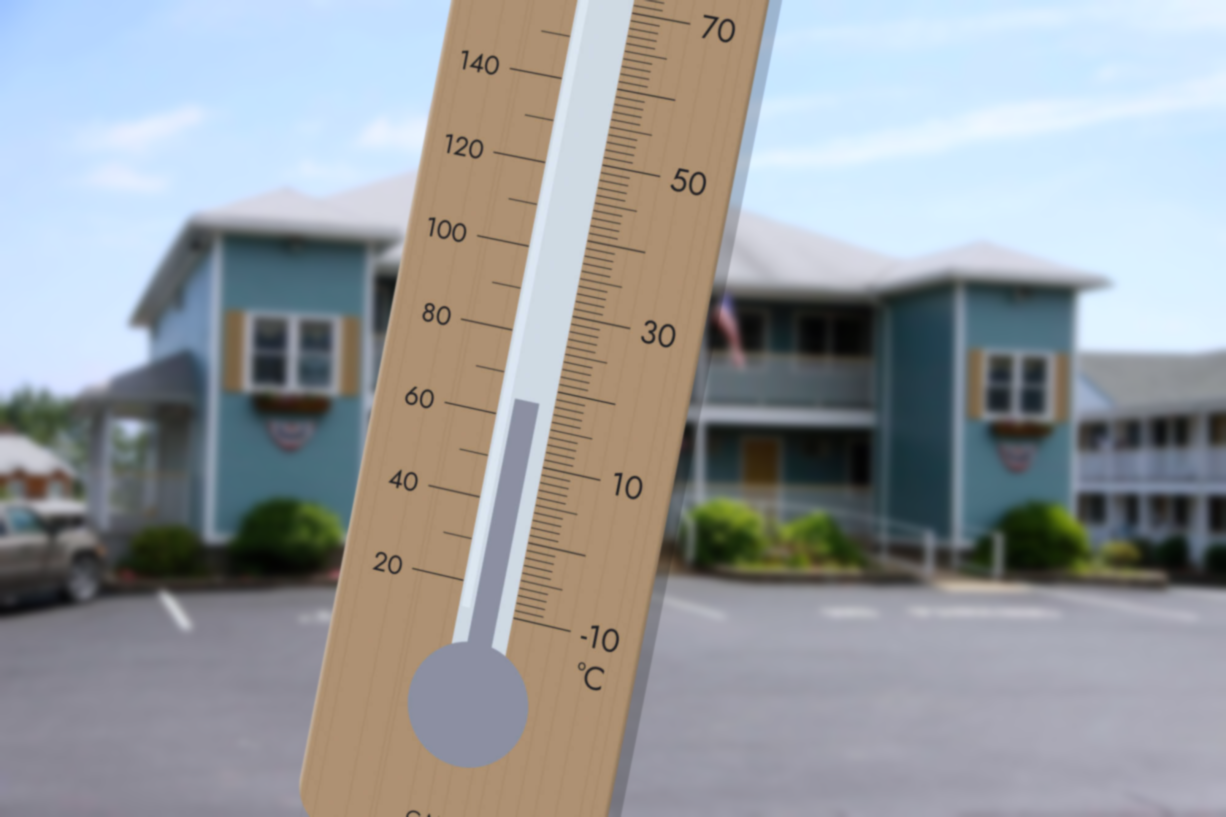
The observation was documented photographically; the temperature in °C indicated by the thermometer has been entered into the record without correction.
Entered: 18 °C
